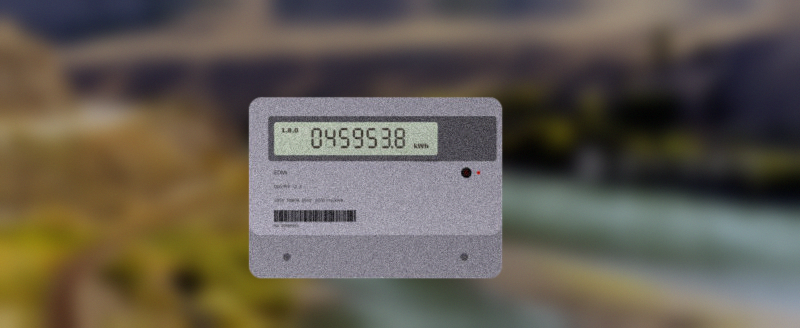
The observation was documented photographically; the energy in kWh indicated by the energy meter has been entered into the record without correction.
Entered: 45953.8 kWh
